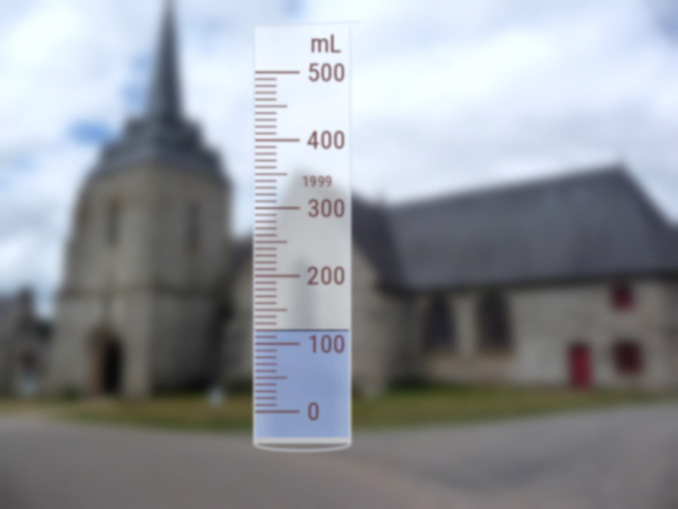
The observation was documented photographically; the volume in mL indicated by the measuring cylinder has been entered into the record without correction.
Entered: 120 mL
